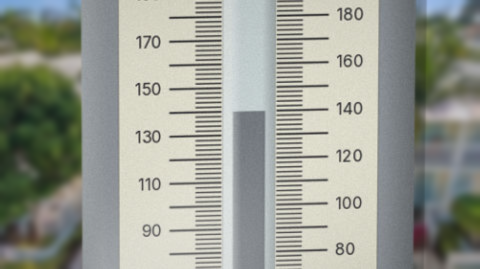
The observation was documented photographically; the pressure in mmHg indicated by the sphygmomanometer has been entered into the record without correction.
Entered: 140 mmHg
